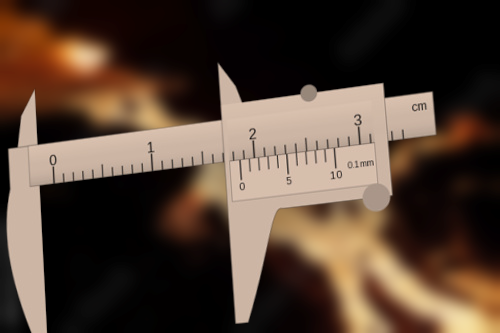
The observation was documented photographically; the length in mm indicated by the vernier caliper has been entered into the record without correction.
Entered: 18.6 mm
